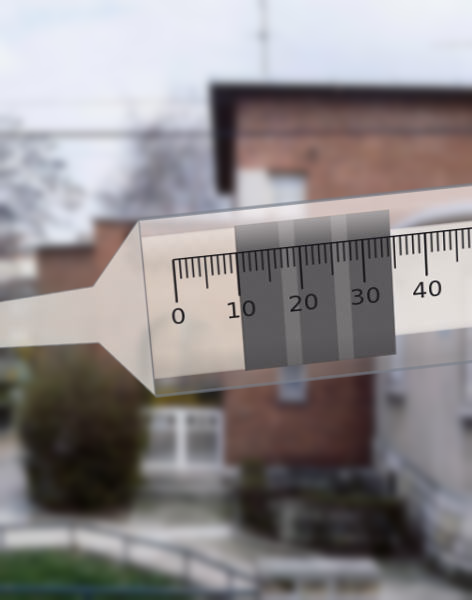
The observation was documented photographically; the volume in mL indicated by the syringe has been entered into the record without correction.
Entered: 10 mL
